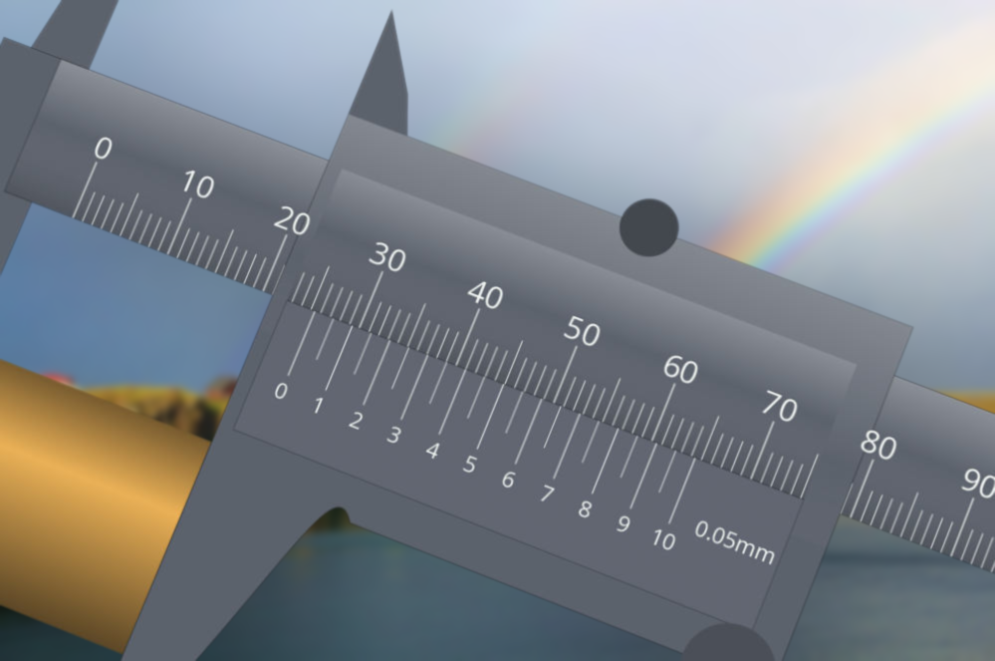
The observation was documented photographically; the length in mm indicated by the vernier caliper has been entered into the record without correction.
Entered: 25.4 mm
